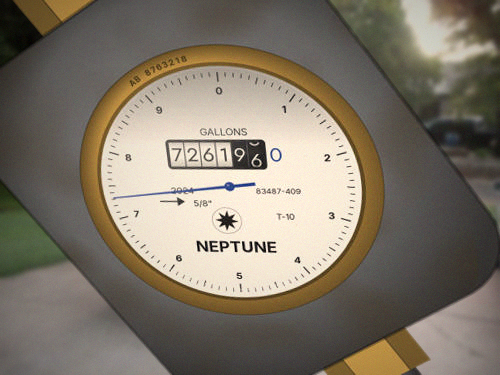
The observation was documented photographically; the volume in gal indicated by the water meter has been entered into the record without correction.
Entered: 7261957.3 gal
